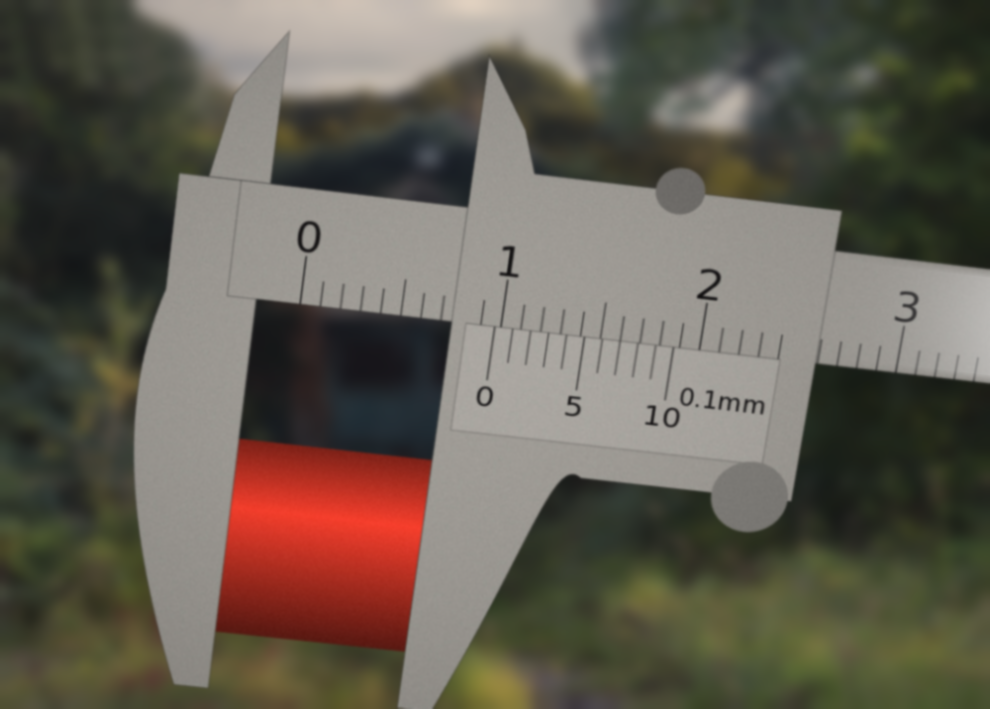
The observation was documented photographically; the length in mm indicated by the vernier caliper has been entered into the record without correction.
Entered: 9.7 mm
